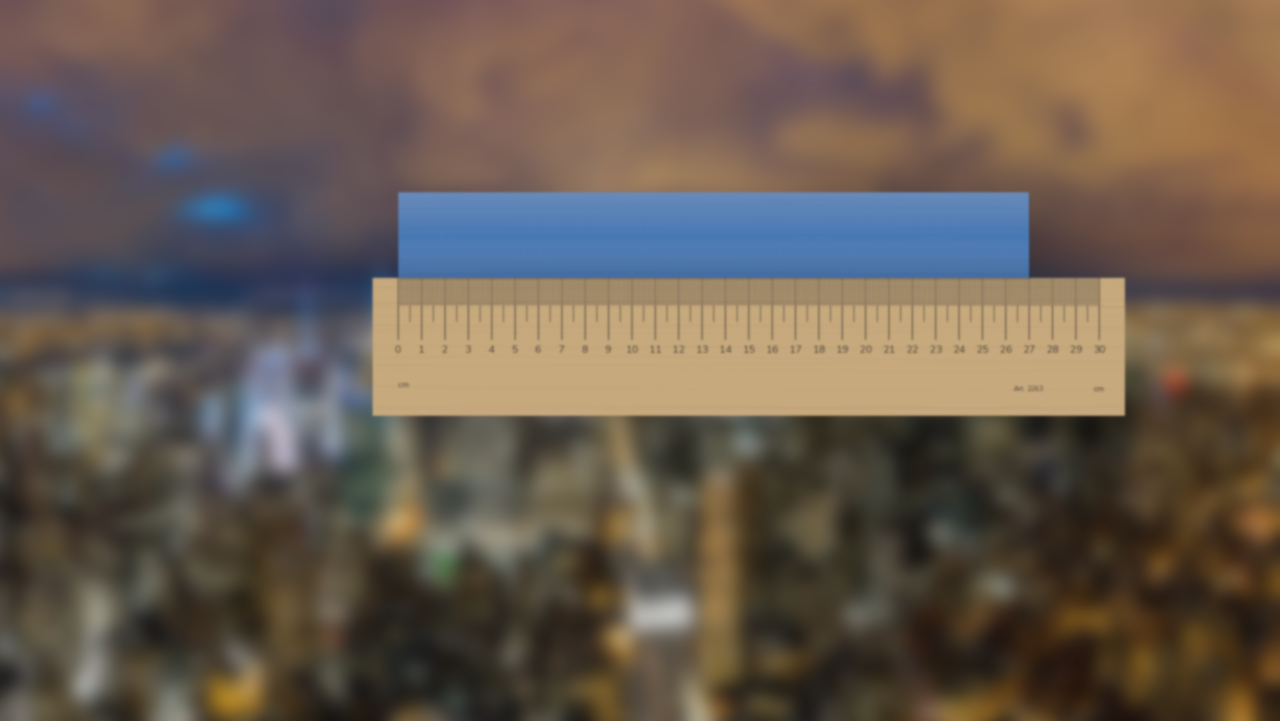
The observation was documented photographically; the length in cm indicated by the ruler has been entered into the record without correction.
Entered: 27 cm
